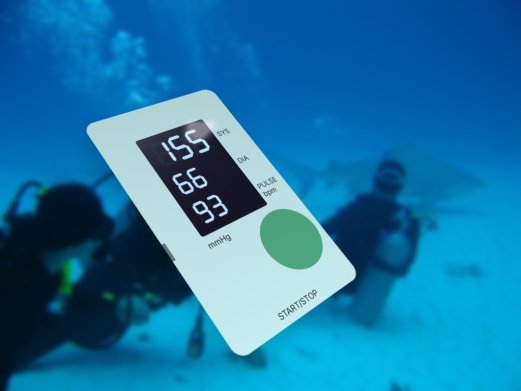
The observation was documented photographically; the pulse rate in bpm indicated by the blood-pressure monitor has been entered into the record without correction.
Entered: 93 bpm
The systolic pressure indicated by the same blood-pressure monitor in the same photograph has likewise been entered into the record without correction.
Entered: 155 mmHg
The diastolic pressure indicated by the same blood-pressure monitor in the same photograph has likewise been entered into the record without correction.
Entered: 66 mmHg
